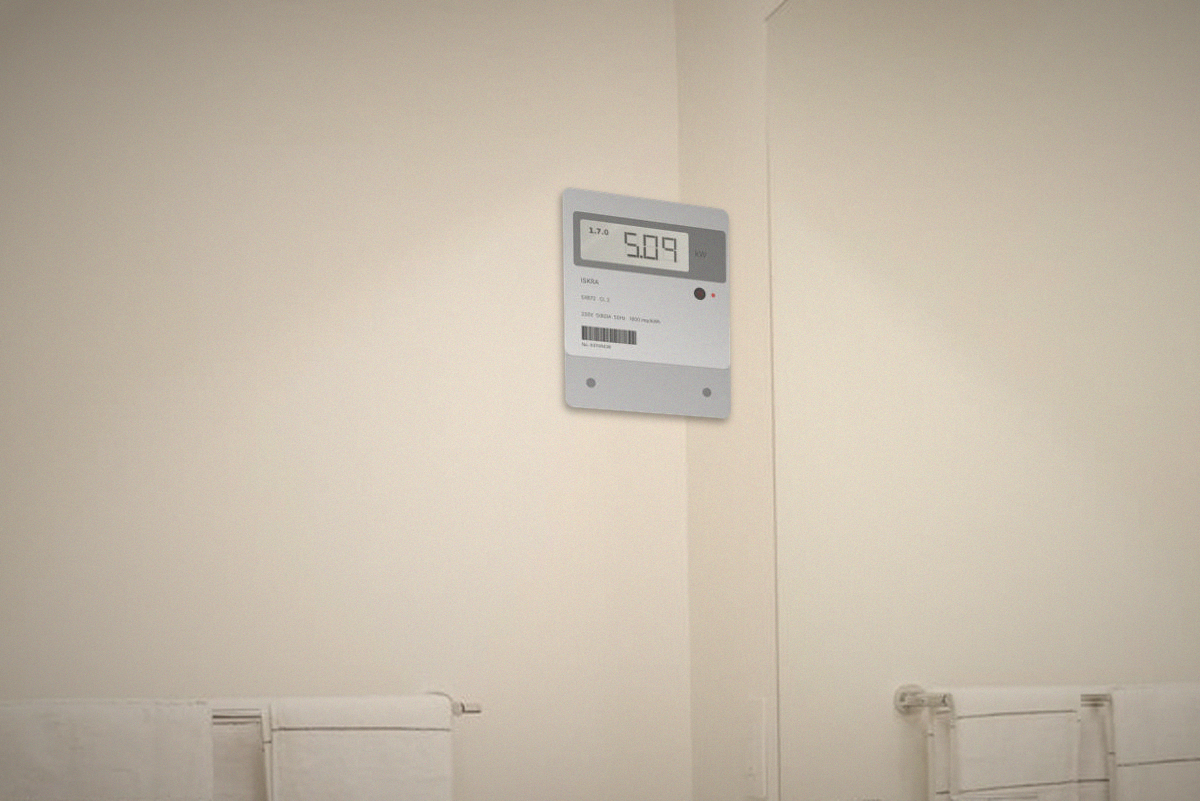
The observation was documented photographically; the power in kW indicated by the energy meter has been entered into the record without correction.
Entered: 5.09 kW
